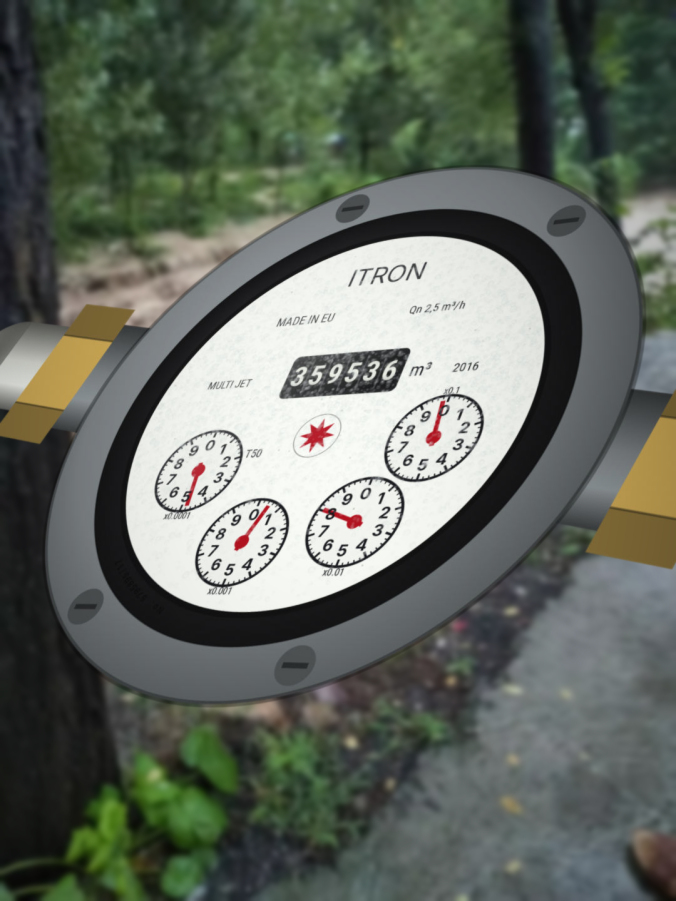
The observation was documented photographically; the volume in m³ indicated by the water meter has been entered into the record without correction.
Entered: 359535.9804 m³
